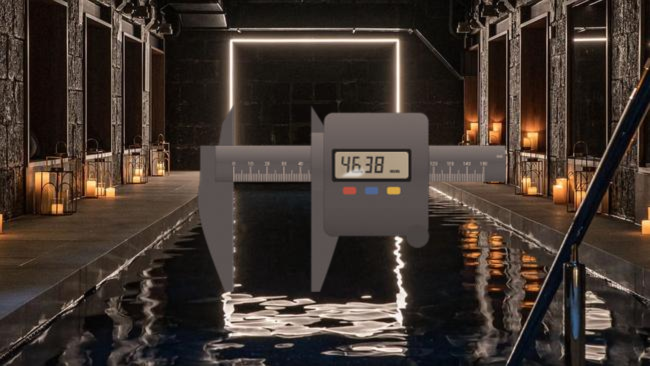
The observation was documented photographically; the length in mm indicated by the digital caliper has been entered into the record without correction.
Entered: 46.38 mm
